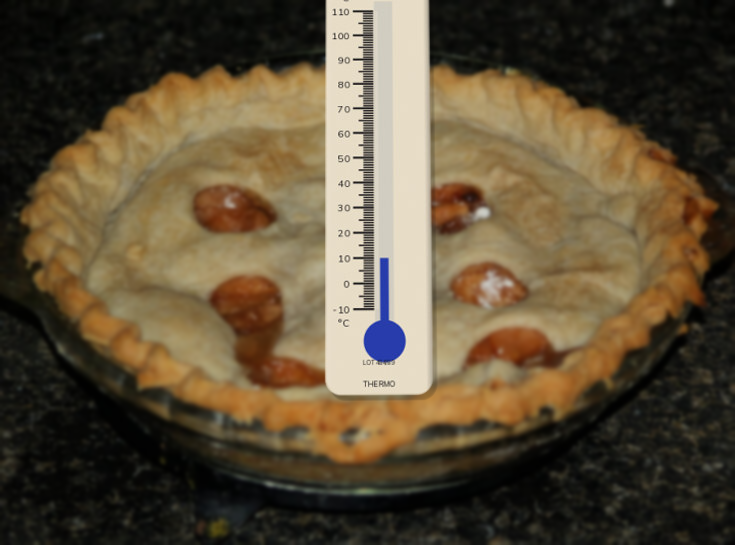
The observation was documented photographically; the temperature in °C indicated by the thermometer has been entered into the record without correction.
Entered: 10 °C
